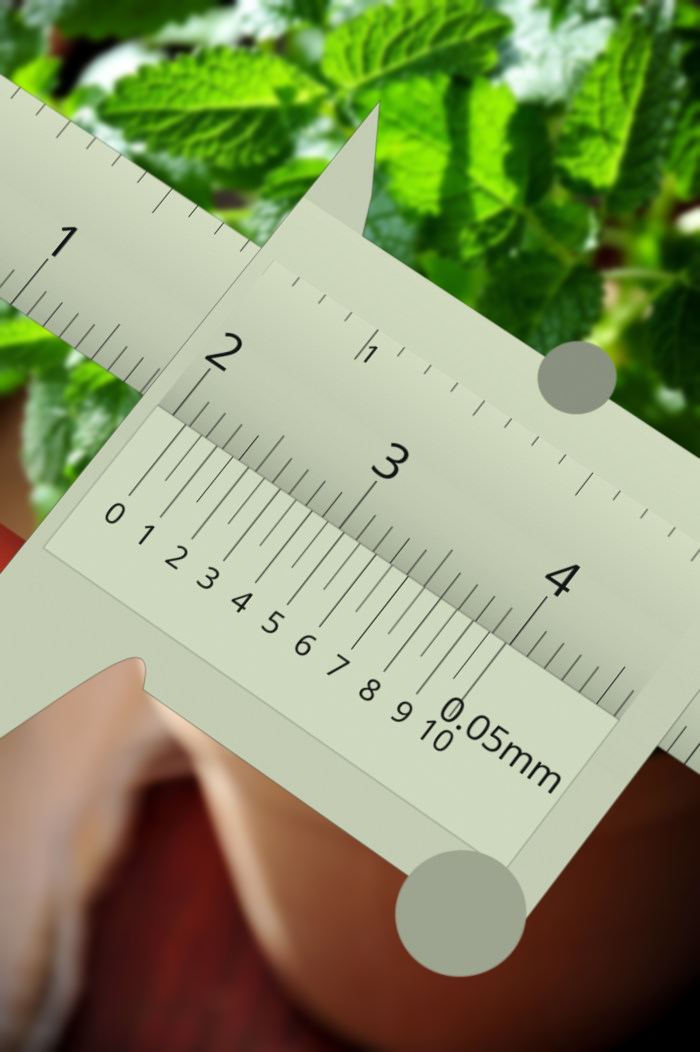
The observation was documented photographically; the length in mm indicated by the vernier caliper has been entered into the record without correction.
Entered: 20.8 mm
